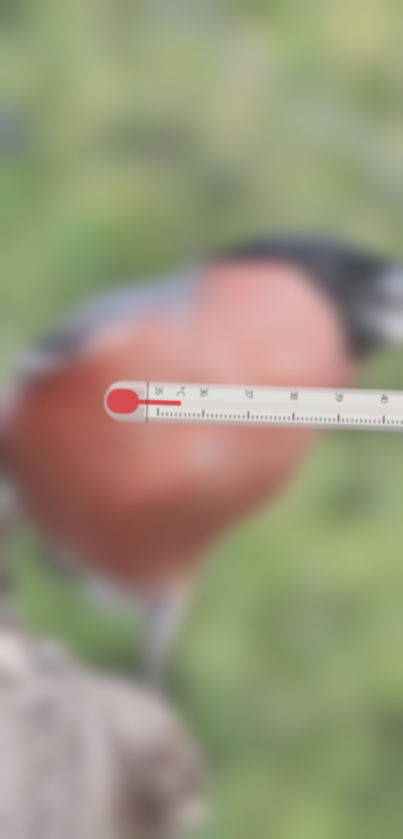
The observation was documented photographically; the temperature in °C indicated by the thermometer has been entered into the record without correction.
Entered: 35.5 °C
